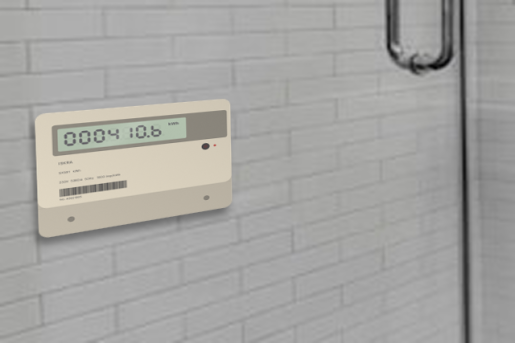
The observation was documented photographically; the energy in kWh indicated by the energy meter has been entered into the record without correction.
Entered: 410.6 kWh
